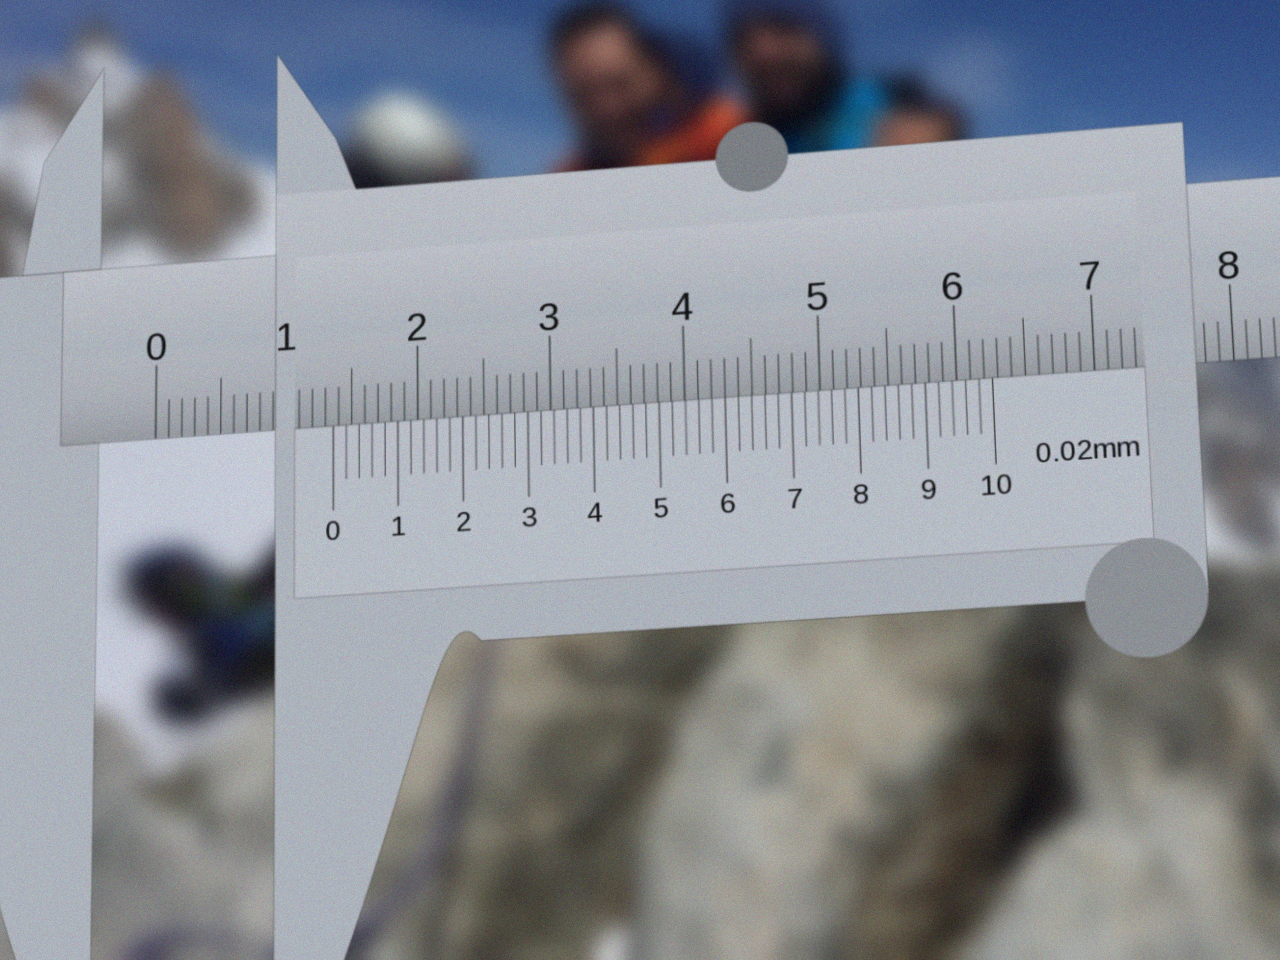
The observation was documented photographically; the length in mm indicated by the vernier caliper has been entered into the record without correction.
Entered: 13.6 mm
